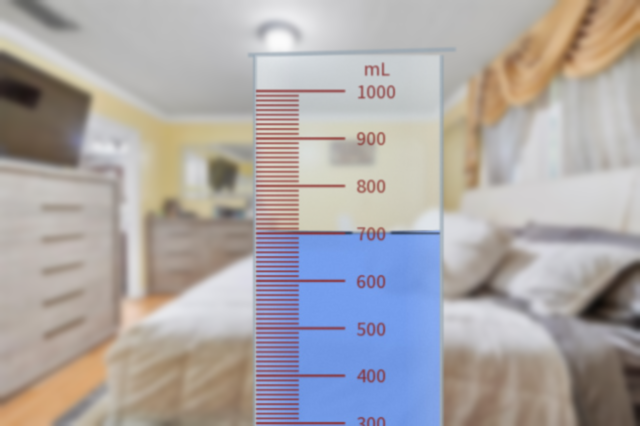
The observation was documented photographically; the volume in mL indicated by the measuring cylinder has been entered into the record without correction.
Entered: 700 mL
